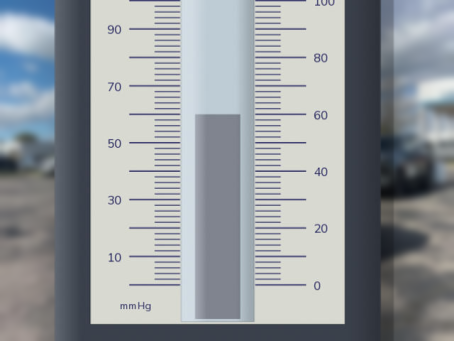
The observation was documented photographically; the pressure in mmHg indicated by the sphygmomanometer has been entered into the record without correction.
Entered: 60 mmHg
